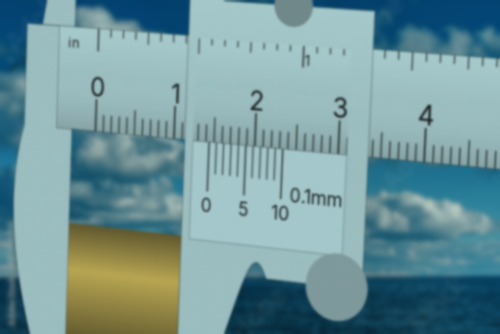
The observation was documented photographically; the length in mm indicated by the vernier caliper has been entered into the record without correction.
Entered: 14.4 mm
